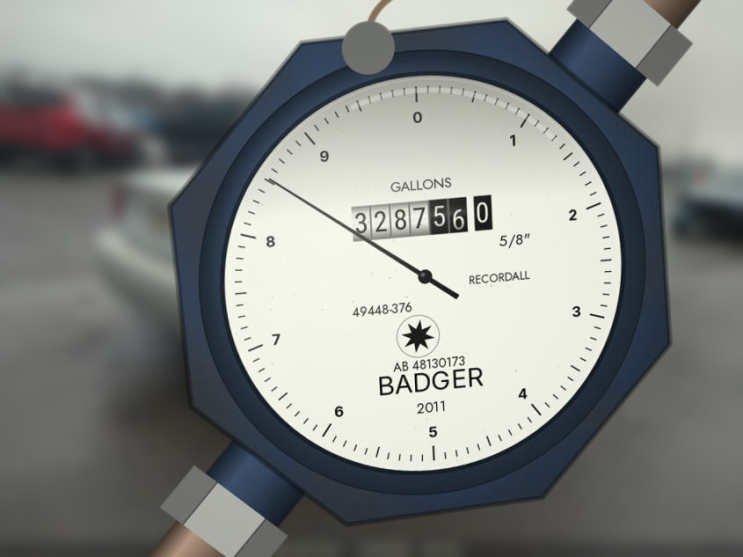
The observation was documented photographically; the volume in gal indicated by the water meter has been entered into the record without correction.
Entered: 3287558.5 gal
